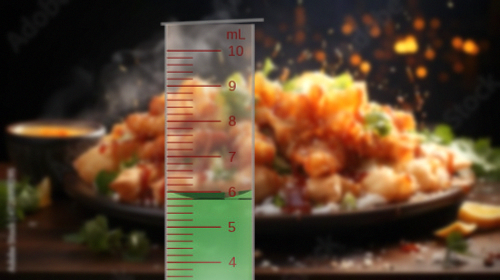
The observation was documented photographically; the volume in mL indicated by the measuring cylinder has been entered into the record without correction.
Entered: 5.8 mL
